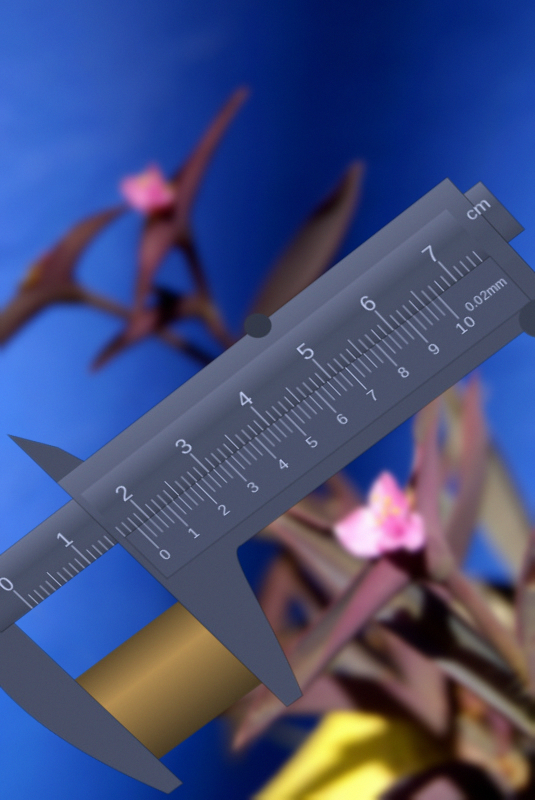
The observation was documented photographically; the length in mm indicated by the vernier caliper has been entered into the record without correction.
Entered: 18.0 mm
